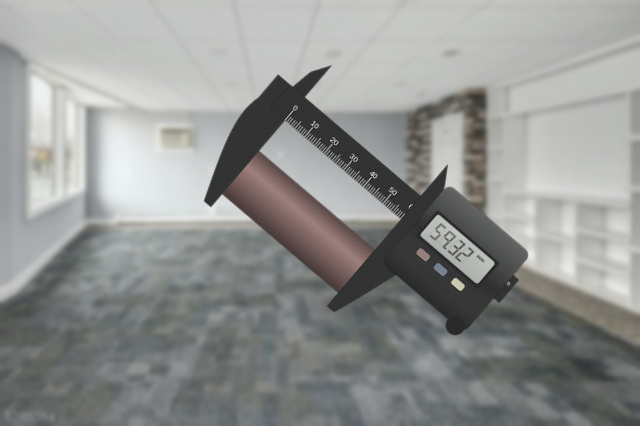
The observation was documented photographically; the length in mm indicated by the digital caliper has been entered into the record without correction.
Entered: 59.32 mm
